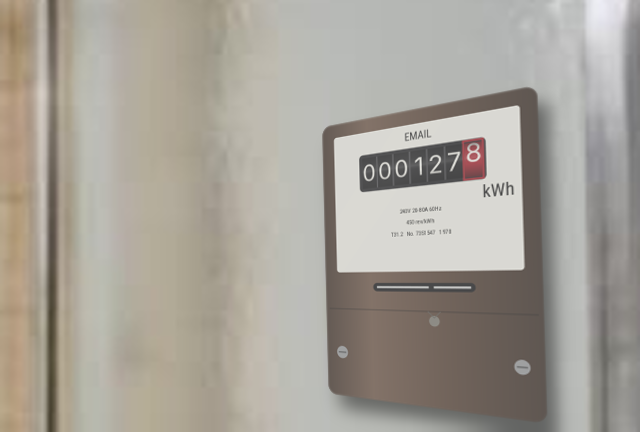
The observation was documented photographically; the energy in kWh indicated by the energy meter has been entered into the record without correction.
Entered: 127.8 kWh
